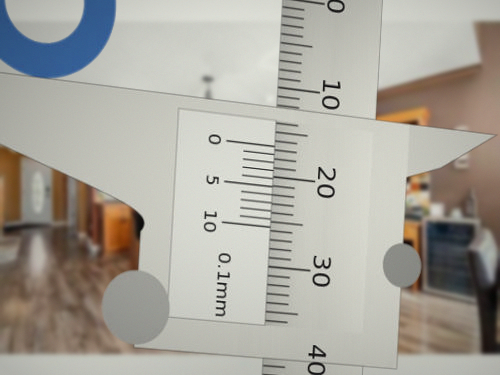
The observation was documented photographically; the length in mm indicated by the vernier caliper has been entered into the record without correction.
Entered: 16.6 mm
